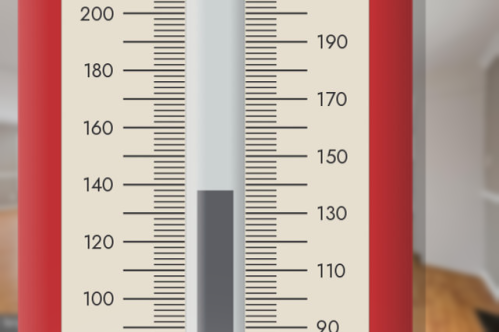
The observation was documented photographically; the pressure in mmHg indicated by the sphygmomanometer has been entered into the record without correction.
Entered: 138 mmHg
